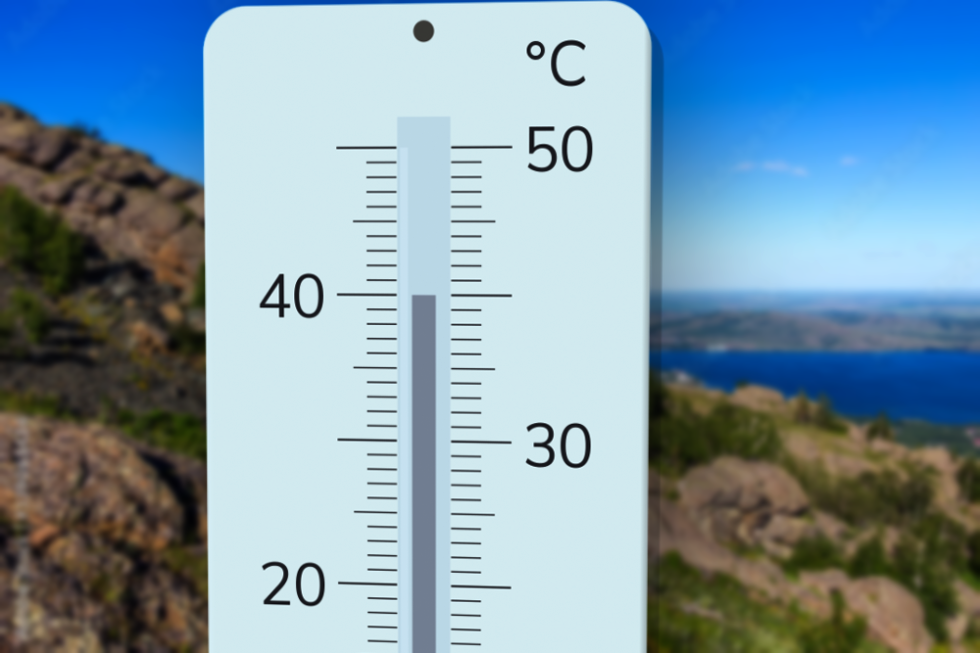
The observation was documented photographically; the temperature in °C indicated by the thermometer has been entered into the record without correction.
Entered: 40 °C
